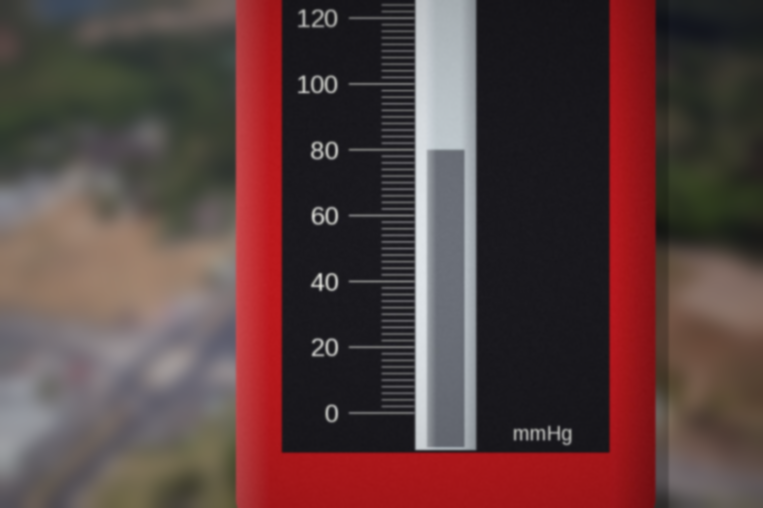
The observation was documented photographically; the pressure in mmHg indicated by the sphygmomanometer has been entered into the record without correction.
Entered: 80 mmHg
